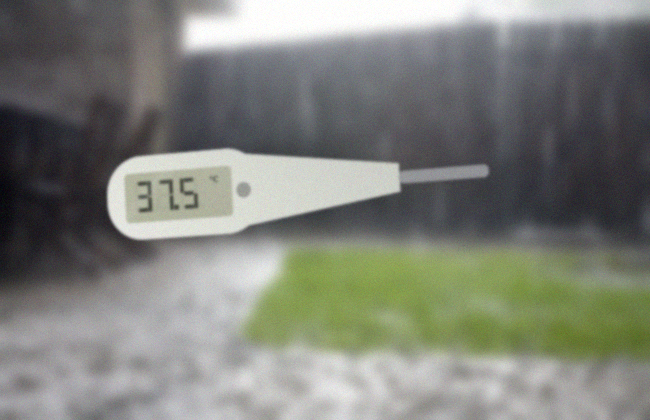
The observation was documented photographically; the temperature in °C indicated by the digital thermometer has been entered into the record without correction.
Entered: 37.5 °C
